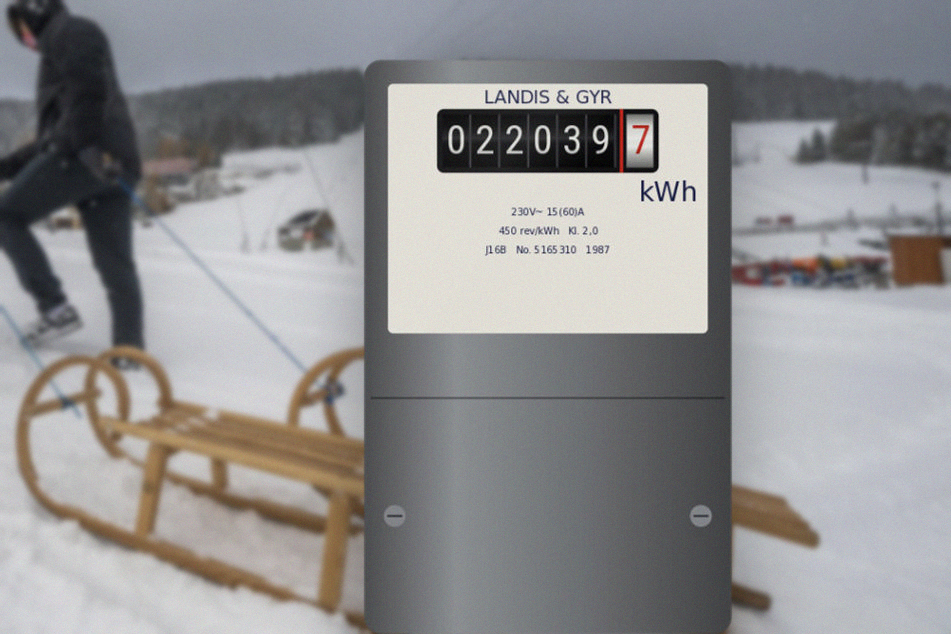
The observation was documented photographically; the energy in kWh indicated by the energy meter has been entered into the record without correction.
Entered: 22039.7 kWh
